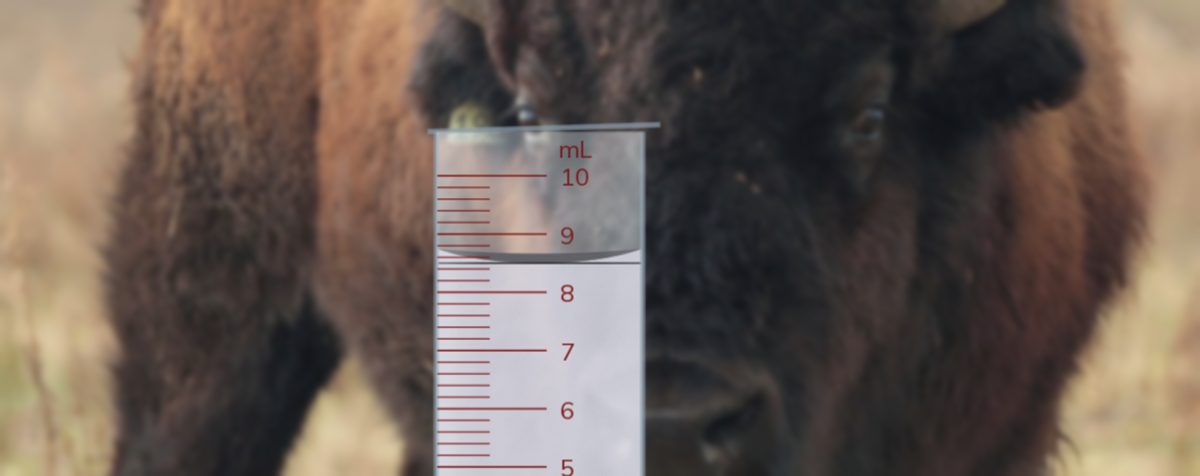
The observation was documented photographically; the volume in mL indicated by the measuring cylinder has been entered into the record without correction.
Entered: 8.5 mL
